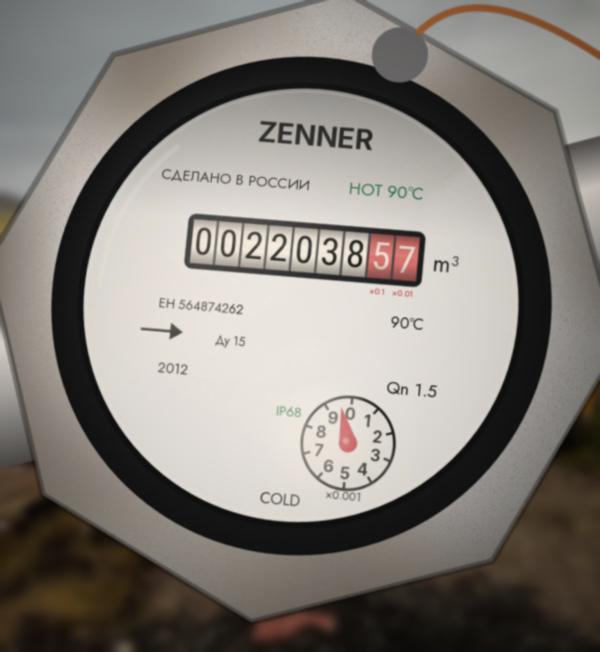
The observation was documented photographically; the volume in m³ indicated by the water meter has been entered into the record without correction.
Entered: 22038.569 m³
